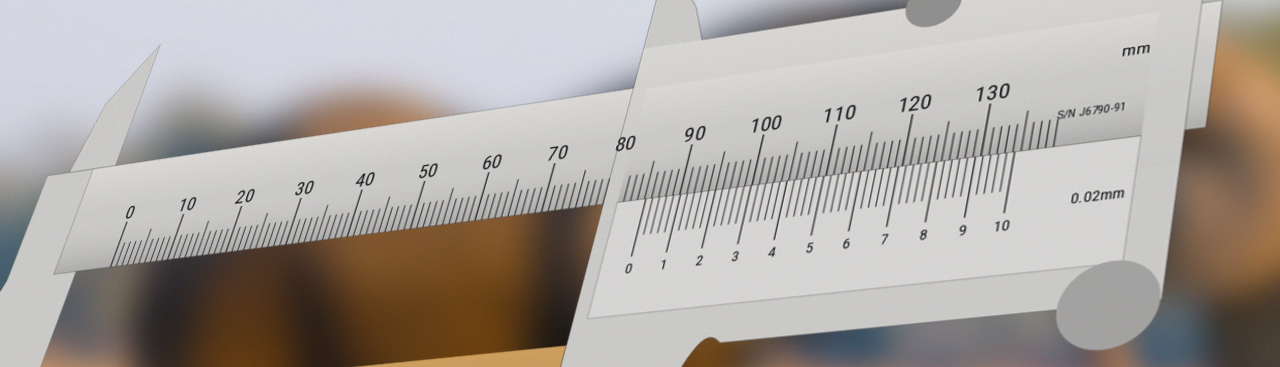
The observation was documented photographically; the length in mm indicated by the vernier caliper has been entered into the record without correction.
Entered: 85.2 mm
